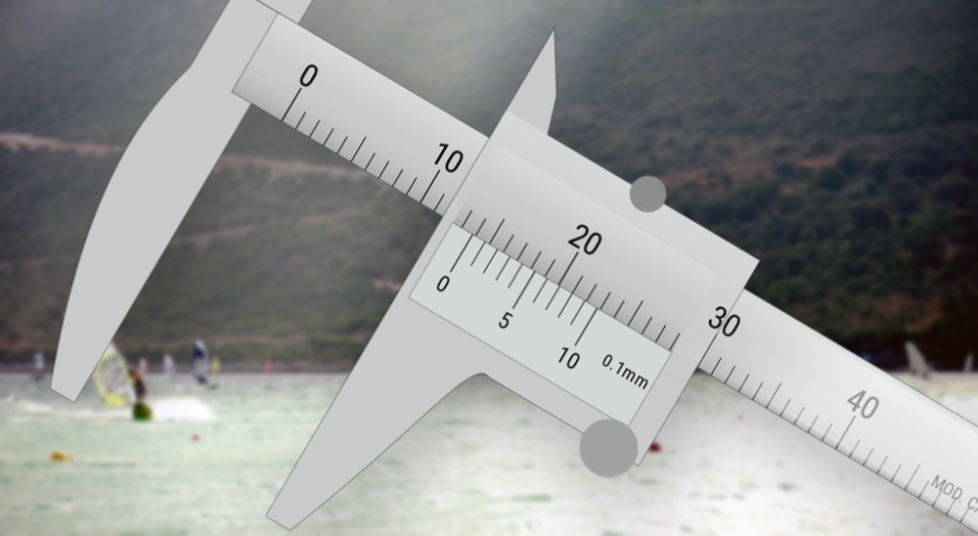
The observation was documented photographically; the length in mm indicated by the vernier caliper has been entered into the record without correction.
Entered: 13.8 mm
